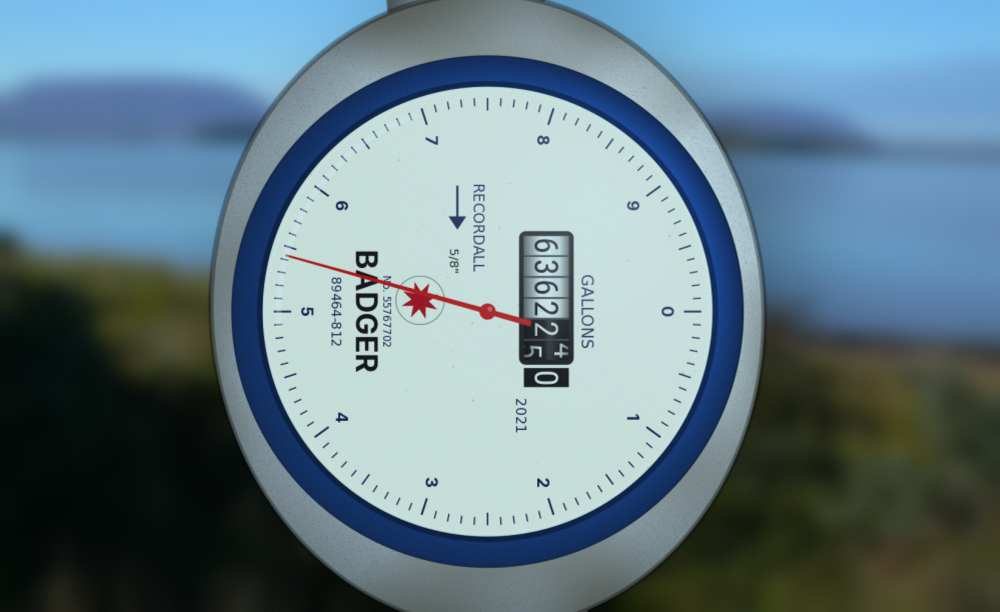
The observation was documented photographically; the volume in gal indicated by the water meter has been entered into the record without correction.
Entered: 6362245.4 gal
